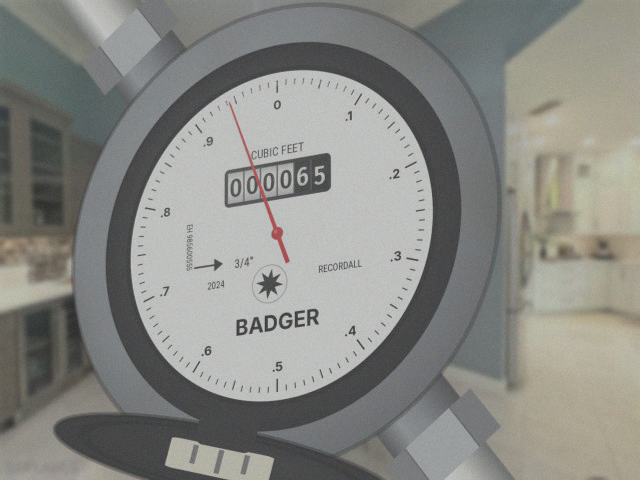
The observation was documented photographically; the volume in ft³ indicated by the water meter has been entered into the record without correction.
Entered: 64.94 ft³
